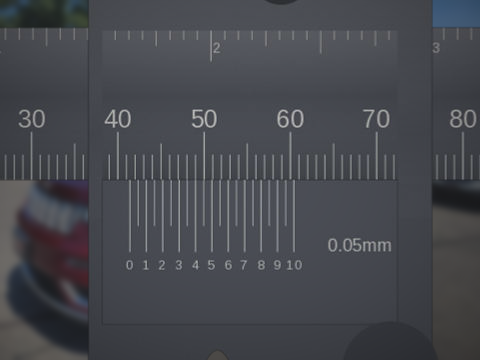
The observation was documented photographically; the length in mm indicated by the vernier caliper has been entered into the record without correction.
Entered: 41.4 mm
